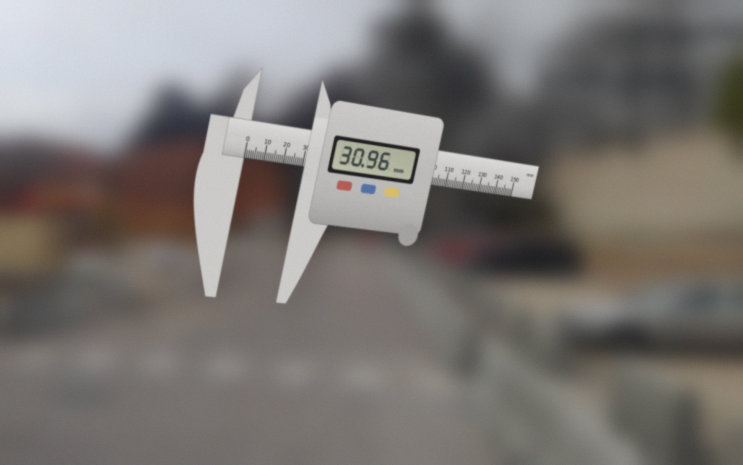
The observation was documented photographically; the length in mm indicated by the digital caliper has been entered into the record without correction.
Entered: 30.96 mm
